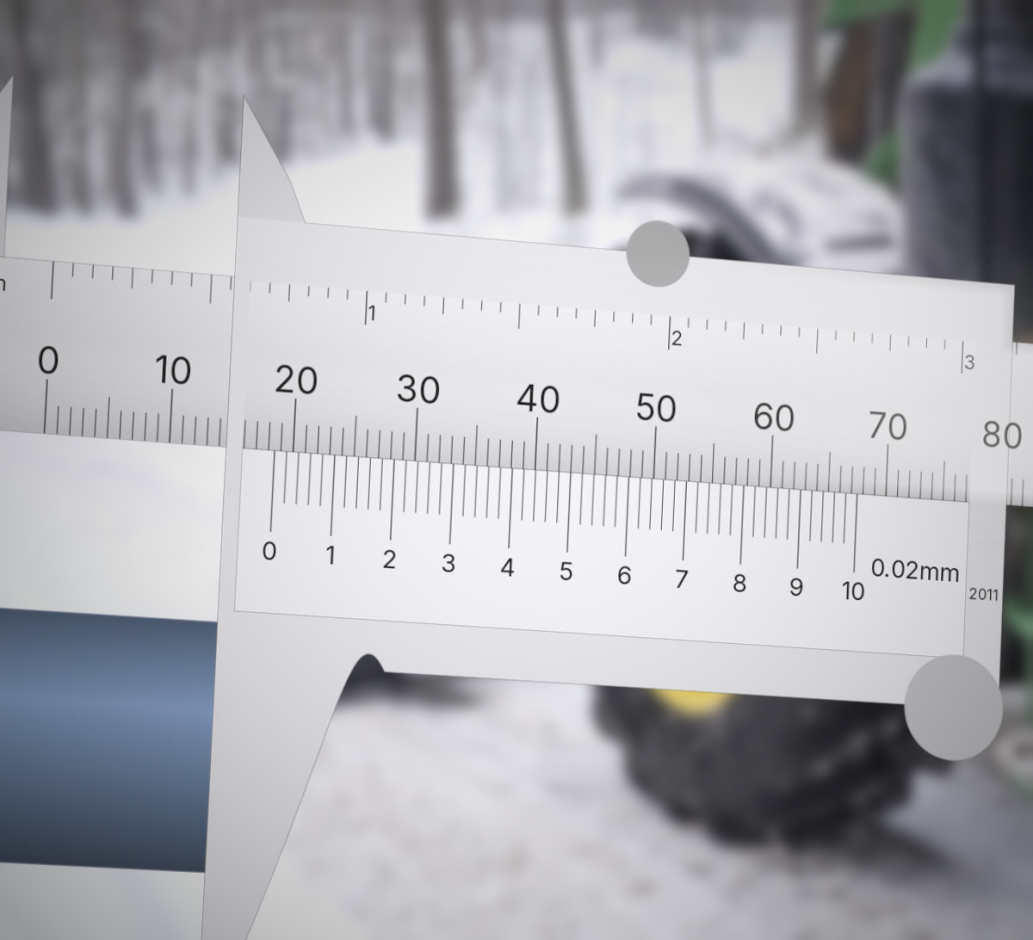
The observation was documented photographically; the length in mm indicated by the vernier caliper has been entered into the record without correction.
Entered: 18.5 mm
